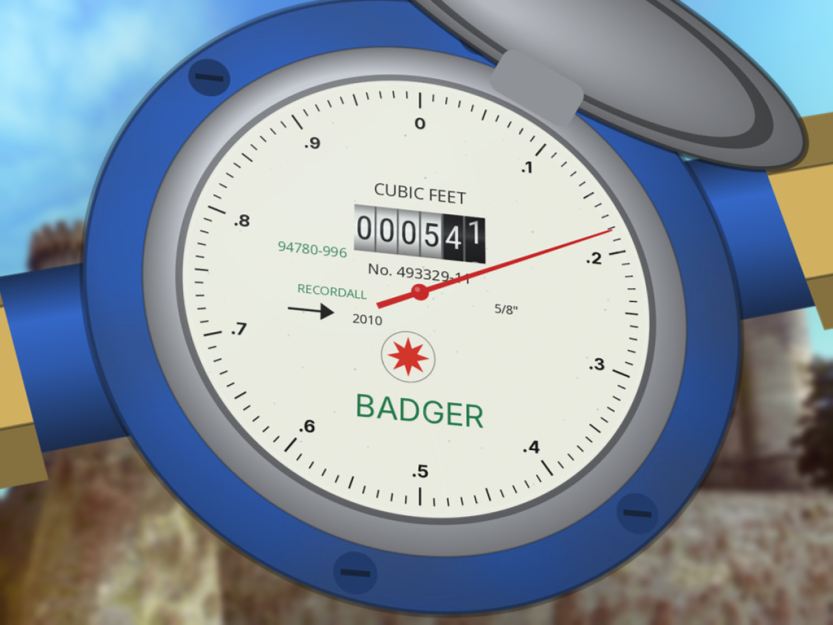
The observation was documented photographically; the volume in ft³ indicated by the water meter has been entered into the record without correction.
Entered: 541.18 ft³
